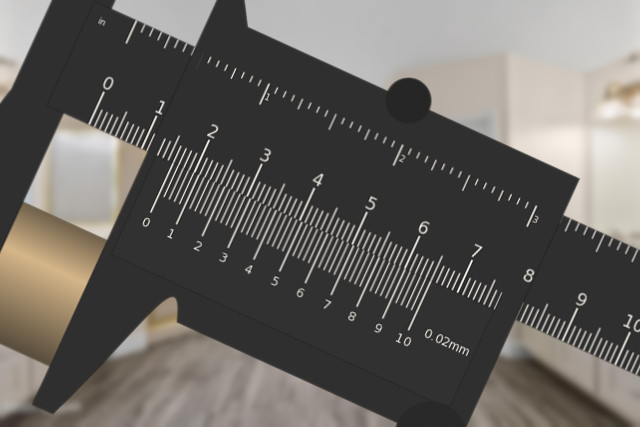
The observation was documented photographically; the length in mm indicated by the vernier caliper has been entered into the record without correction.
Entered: 16.0 mm
